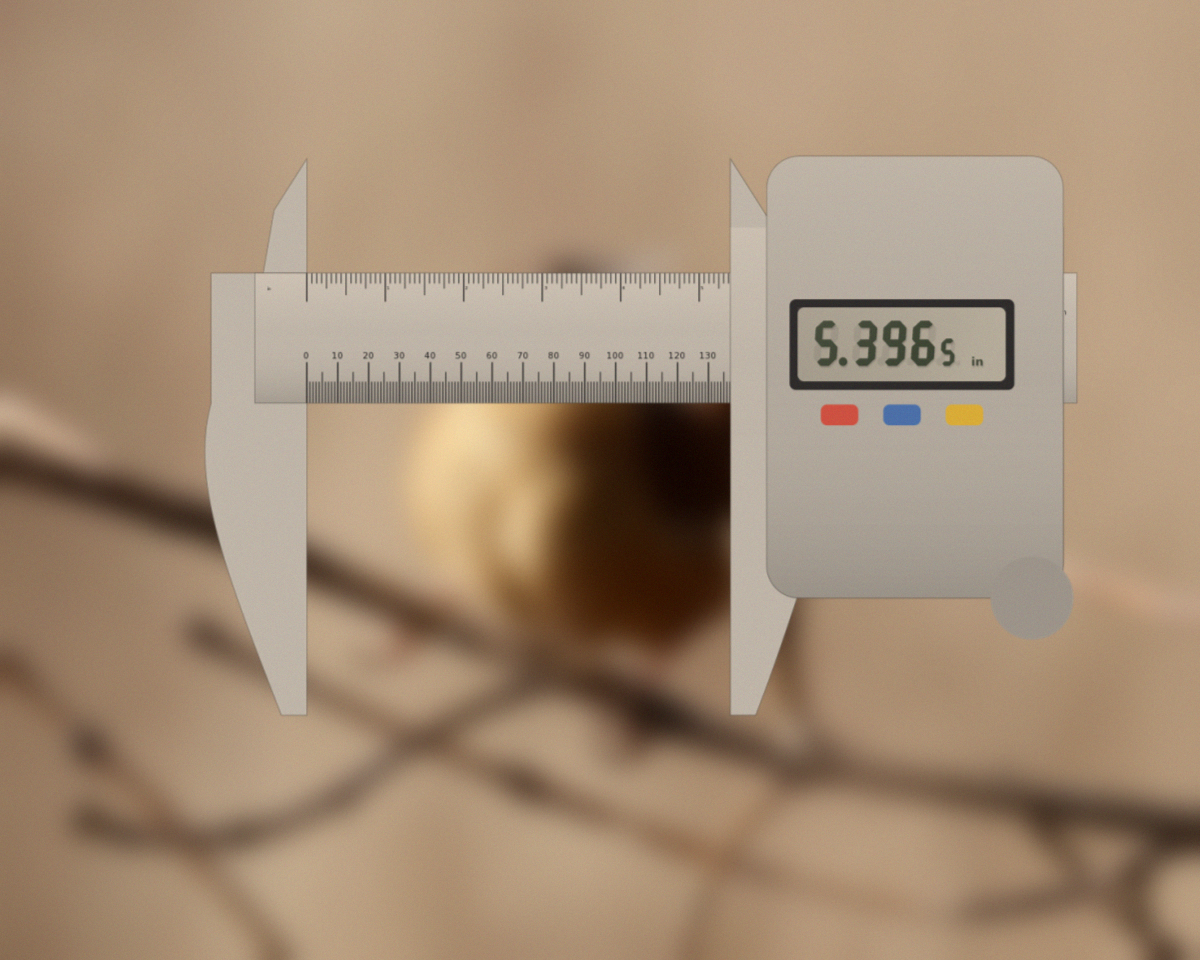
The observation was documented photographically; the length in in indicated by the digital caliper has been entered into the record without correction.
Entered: 5.3965 in
